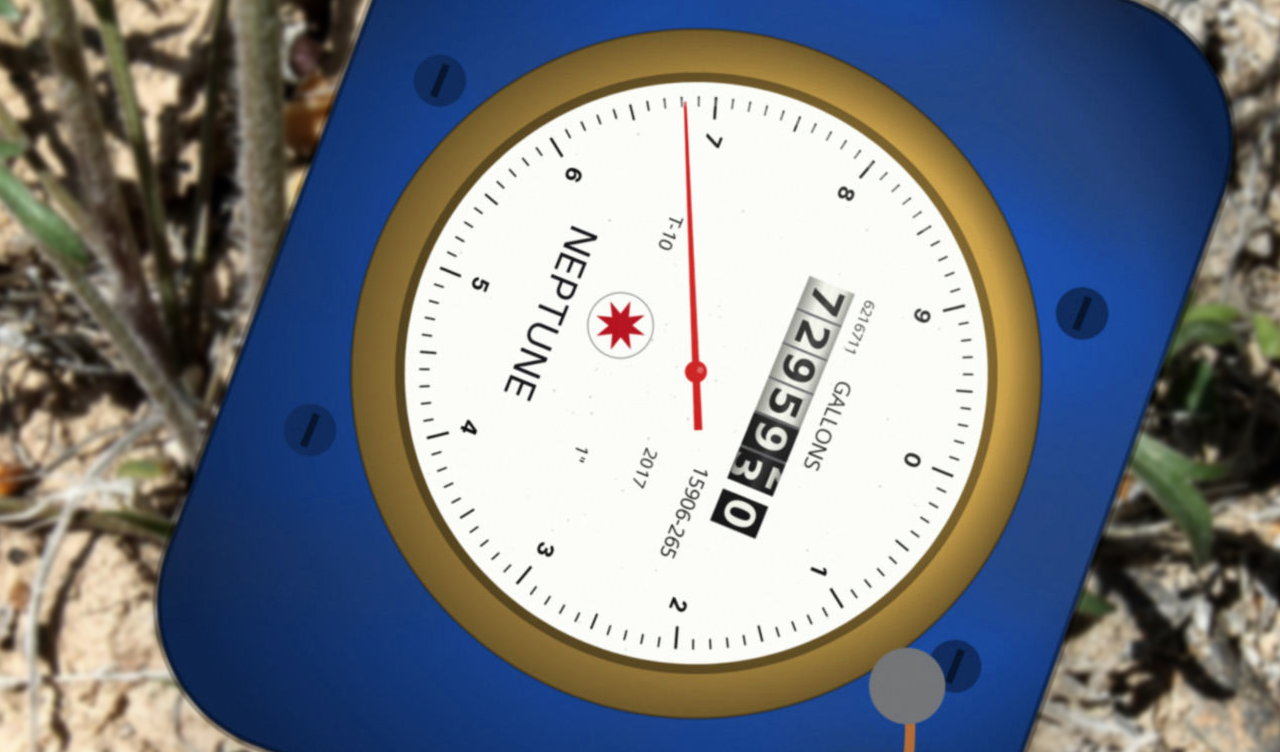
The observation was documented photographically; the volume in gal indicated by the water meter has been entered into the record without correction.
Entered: 7295926.8 gal
